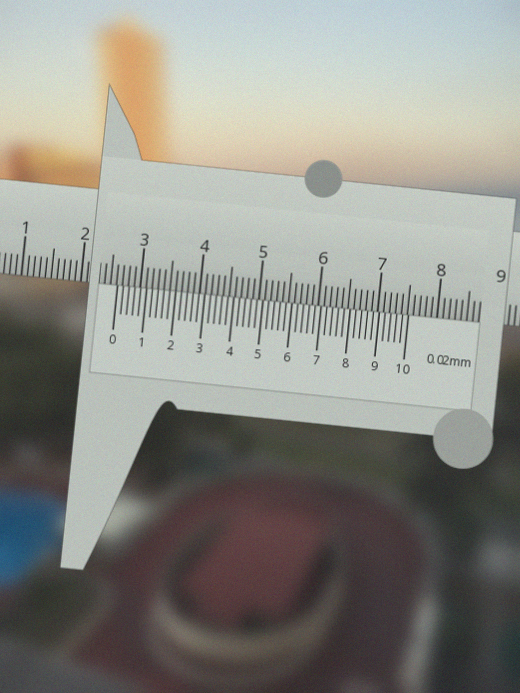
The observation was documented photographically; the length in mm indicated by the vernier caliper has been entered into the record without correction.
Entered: 26.2 mm
